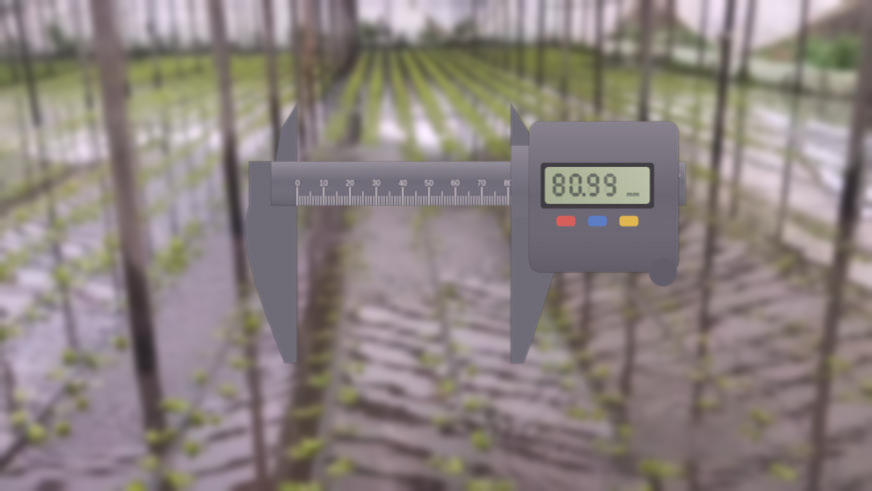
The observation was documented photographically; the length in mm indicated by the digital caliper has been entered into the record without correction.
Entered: 80.99 mm
